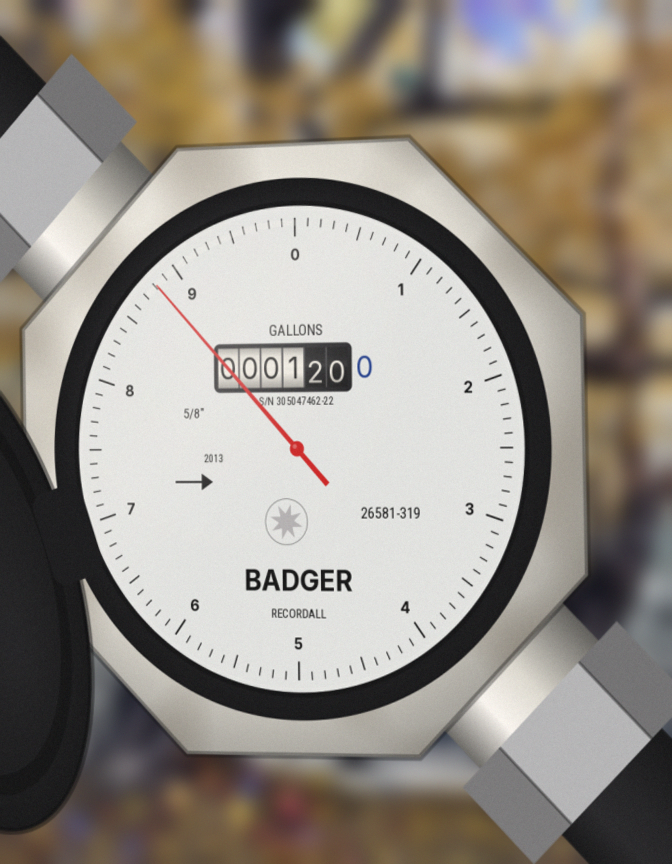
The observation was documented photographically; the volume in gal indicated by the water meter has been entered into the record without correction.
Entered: 1198.8 gal
